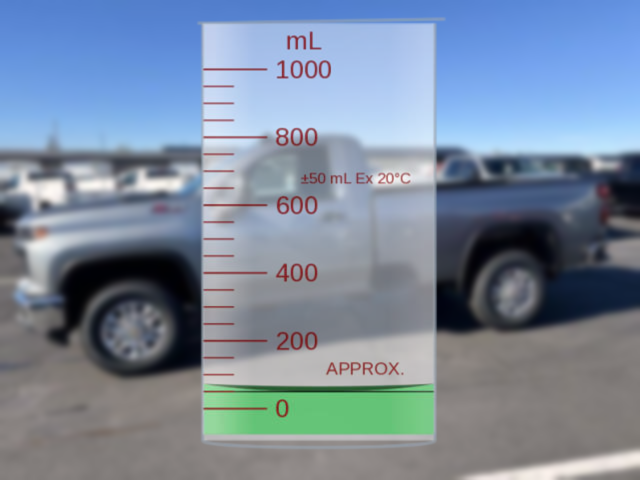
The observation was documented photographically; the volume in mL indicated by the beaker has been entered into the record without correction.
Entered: 50 mL
